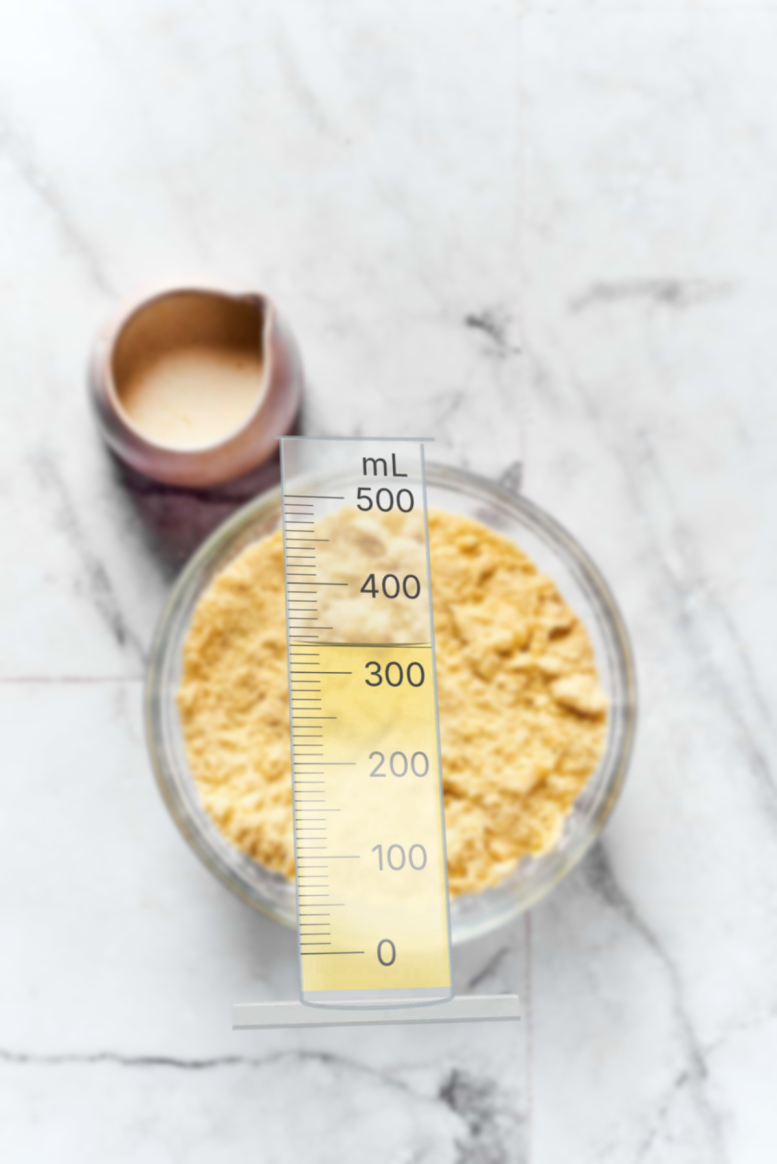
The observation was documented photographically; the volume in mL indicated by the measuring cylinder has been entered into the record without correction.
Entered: 330 mL
